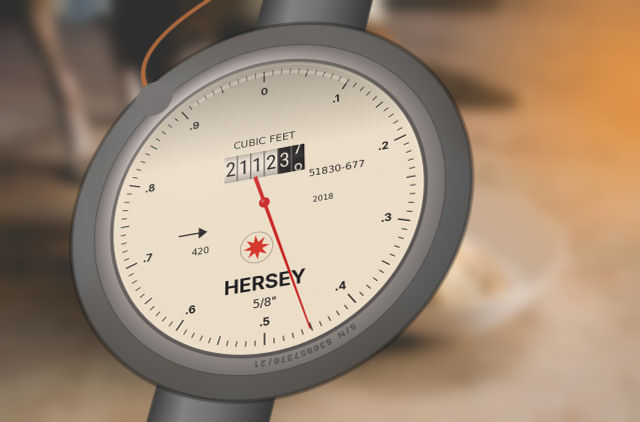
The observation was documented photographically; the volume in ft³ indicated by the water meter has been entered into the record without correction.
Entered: 211237.45 ft³
